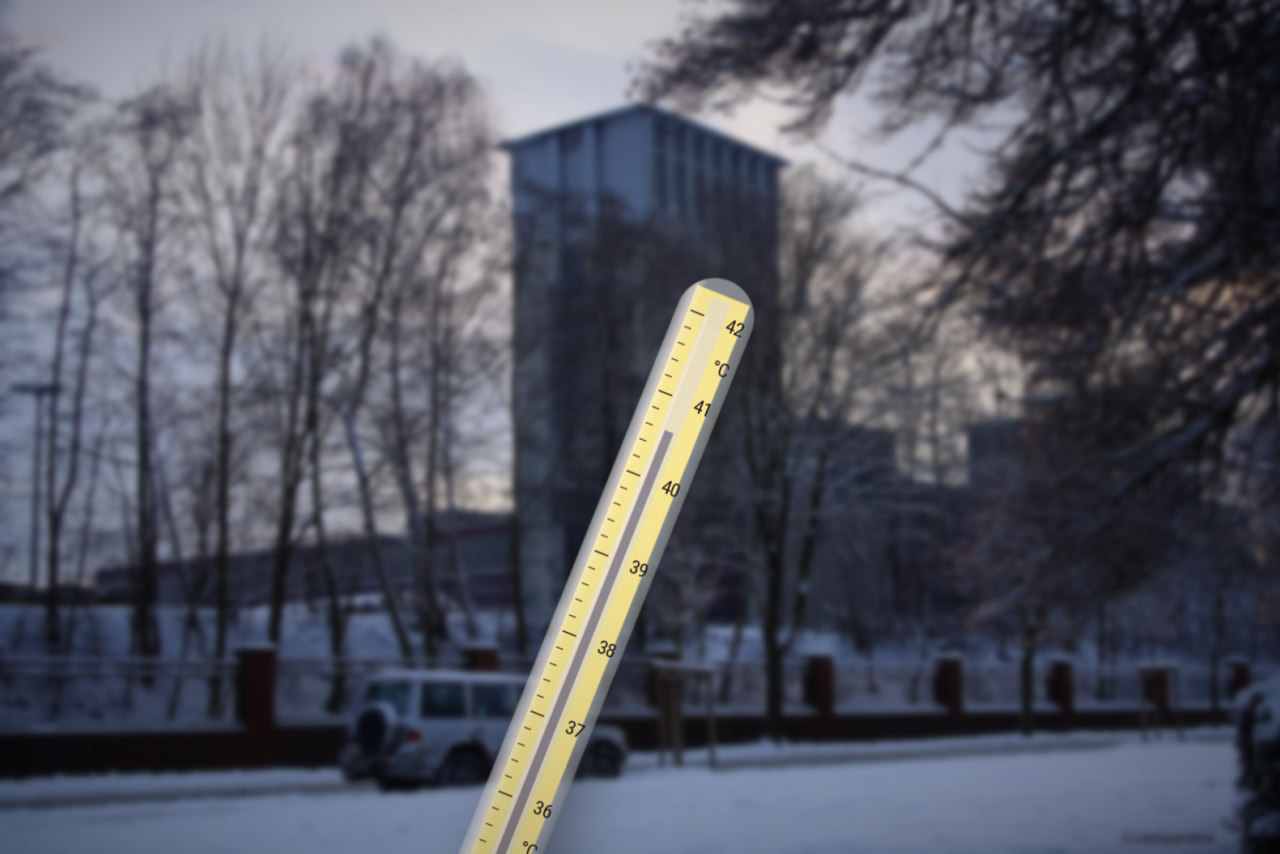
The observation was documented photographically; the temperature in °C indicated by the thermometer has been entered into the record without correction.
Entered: 40.6 °C
